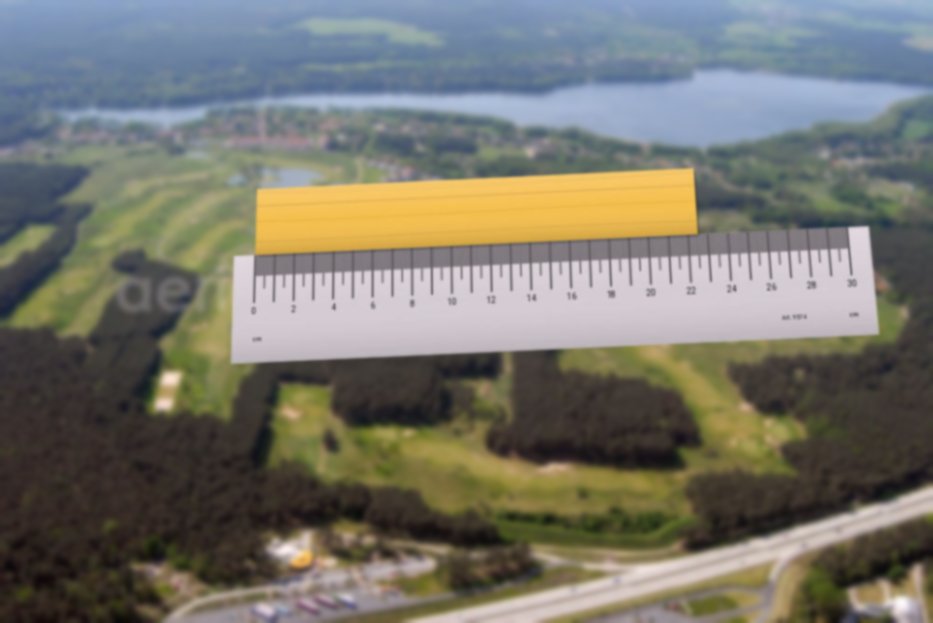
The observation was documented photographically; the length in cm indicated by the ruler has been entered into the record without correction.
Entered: 22.5 cm
